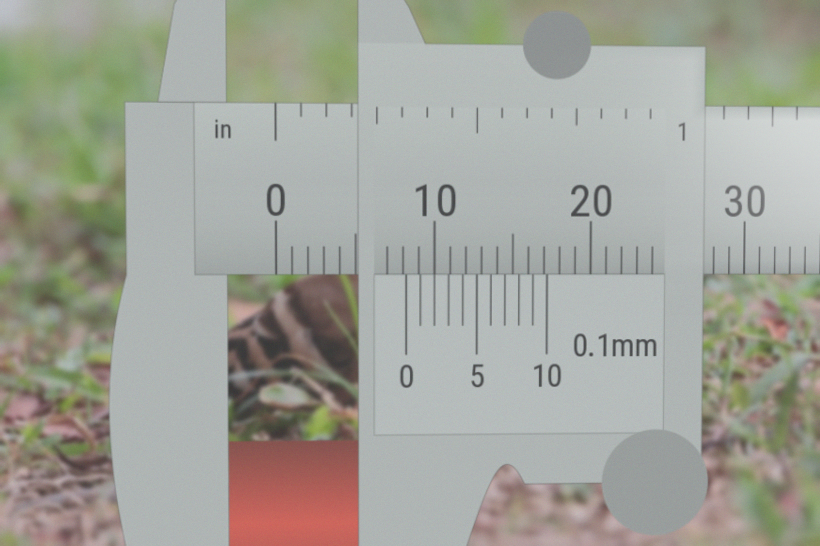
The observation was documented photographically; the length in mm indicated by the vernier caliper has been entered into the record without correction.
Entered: 8.2 mm
